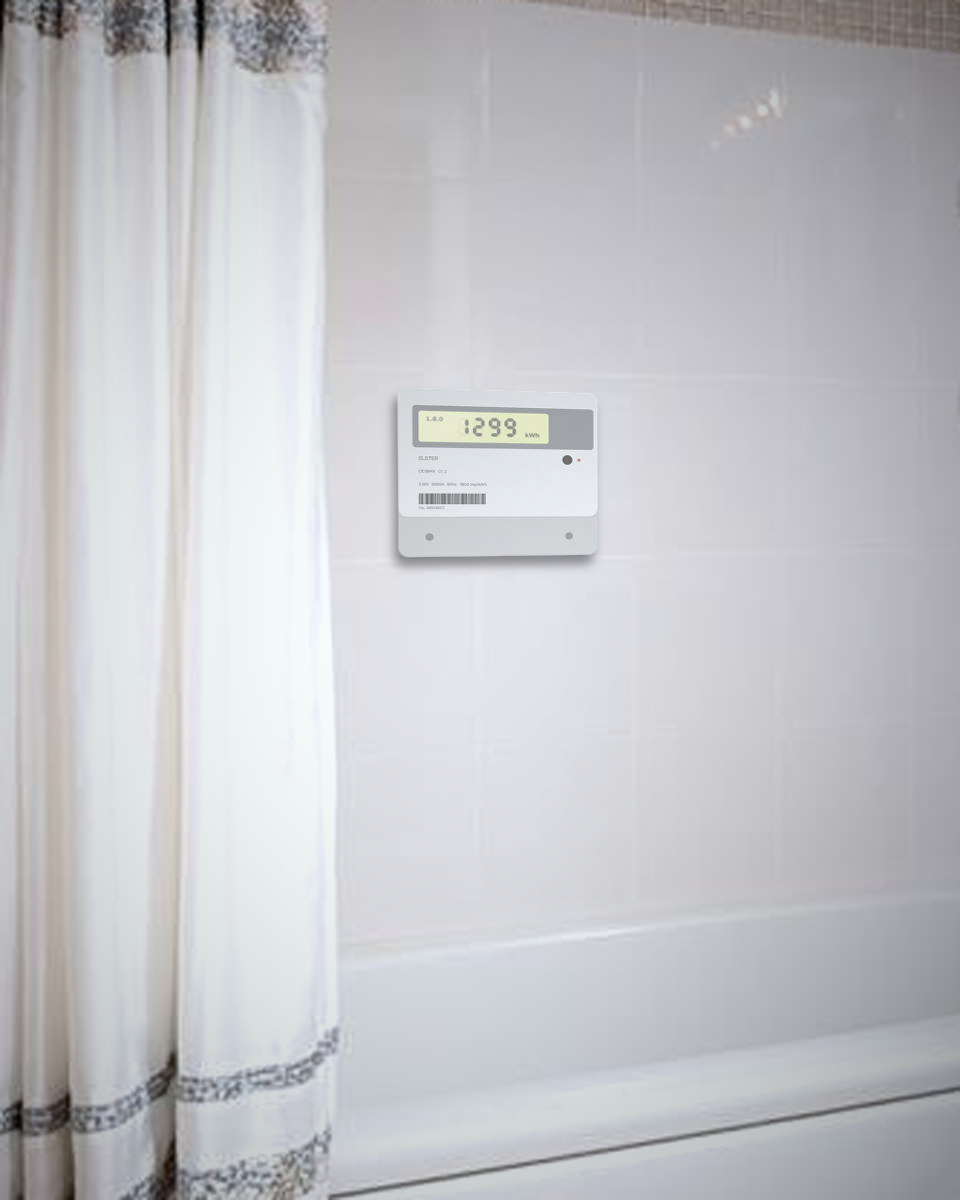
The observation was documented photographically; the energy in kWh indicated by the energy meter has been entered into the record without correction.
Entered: 1299 kWh
